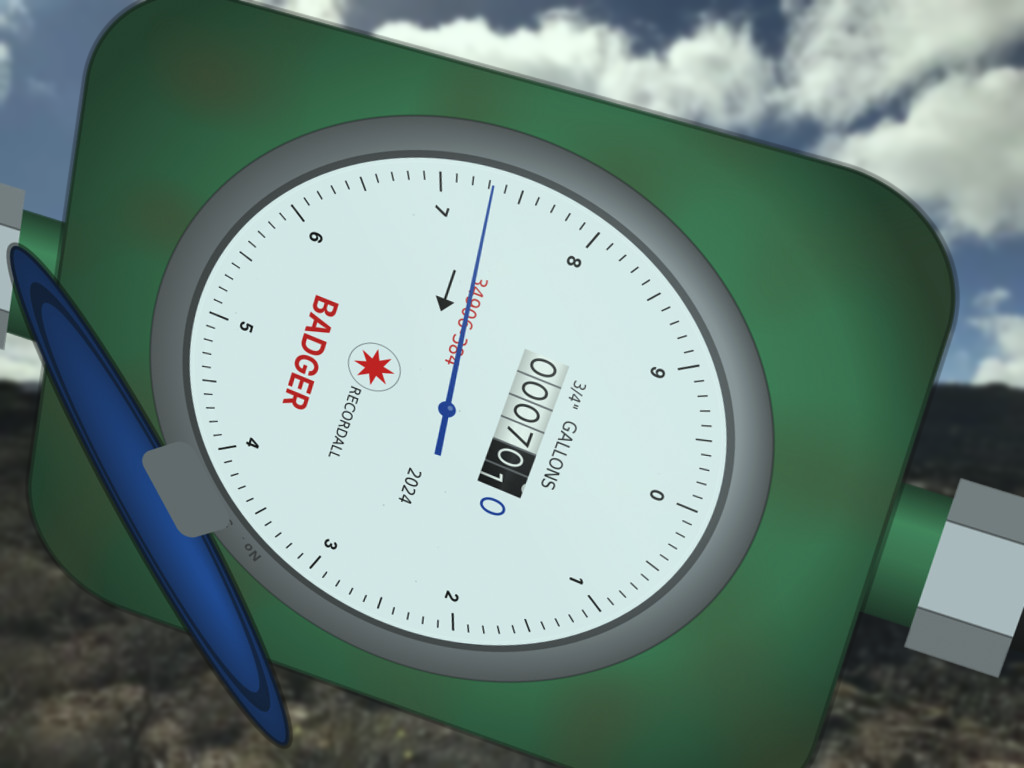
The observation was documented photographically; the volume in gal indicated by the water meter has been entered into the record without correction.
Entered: 7007.3 gal
